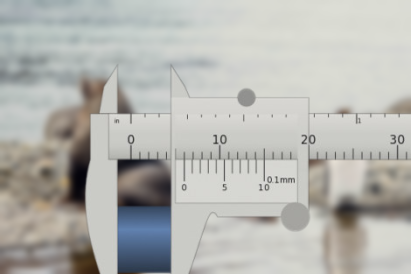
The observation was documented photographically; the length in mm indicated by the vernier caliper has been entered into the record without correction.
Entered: 6.0 mm
